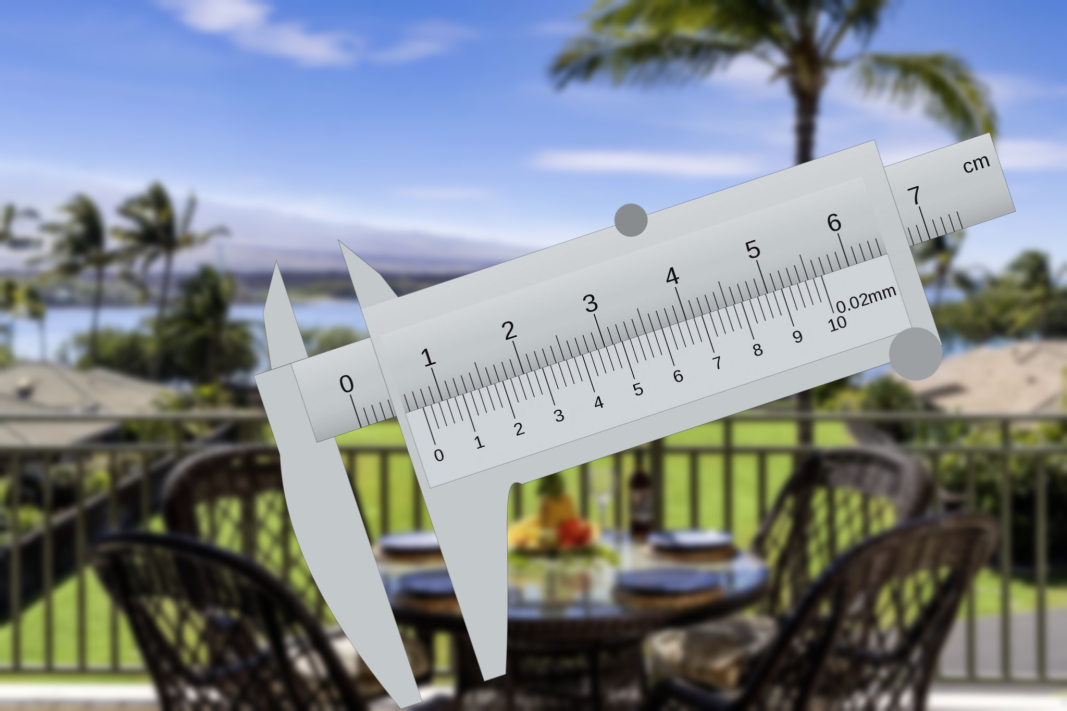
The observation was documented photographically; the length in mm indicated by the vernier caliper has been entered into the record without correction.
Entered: 7.6 mm
